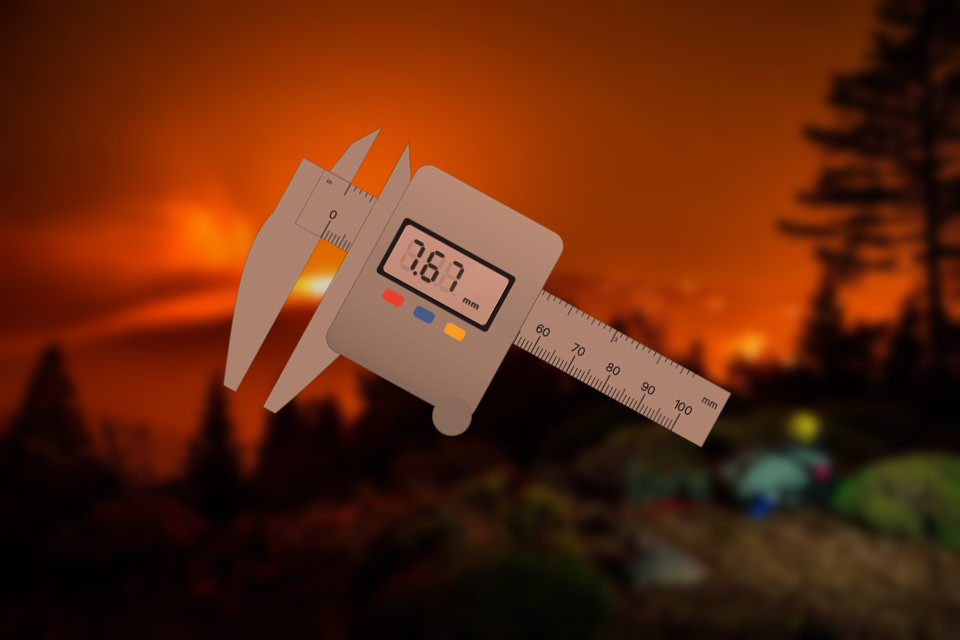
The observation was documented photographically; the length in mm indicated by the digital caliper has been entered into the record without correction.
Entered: 7.67 mm
